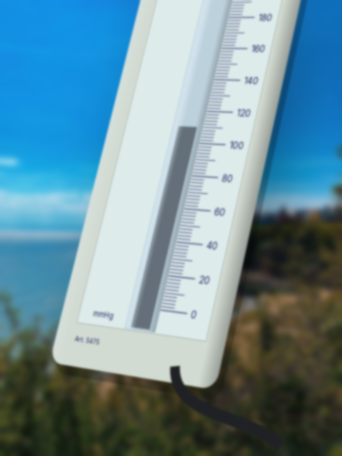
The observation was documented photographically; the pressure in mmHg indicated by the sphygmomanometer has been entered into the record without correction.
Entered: 110 mmHg
